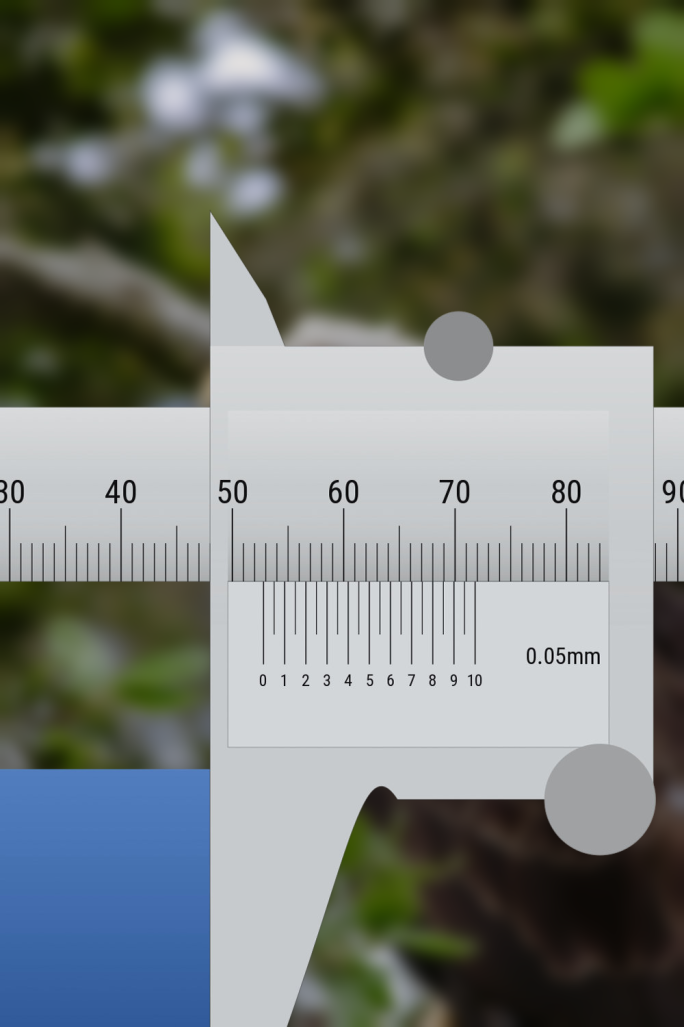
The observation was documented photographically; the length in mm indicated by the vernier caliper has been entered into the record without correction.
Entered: 52.8 mm
